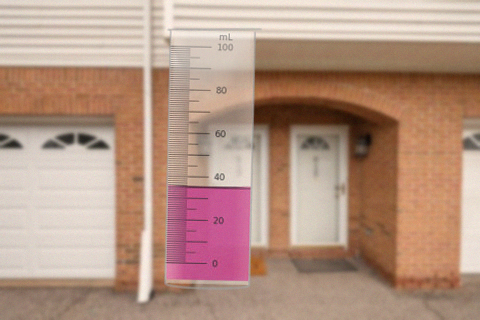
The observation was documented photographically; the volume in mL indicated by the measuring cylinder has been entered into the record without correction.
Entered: 35 mL
